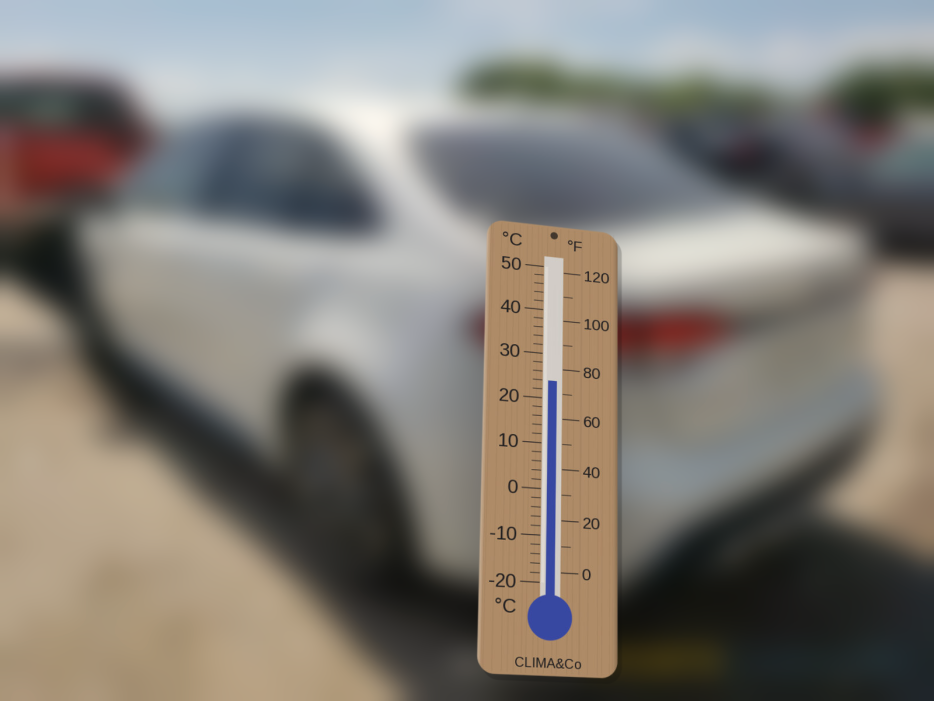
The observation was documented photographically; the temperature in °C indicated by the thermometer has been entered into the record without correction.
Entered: 24 °C
